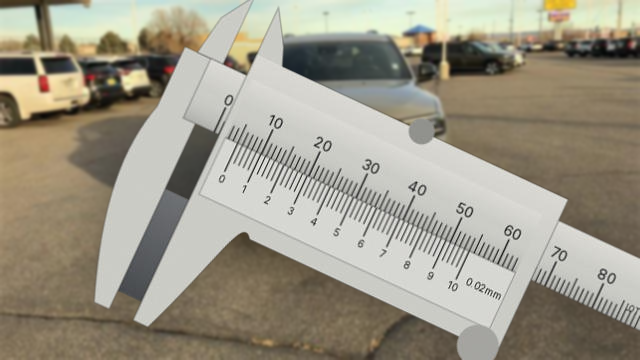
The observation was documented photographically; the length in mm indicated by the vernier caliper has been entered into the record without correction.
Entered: 5.0 mm
